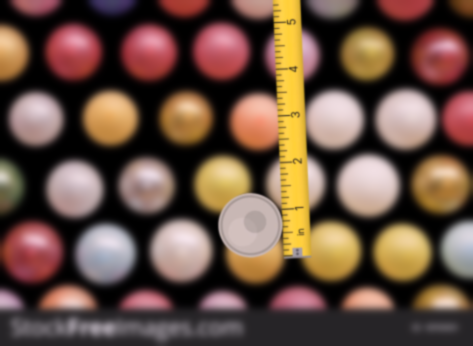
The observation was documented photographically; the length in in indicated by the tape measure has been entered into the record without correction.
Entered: 1.375 in
